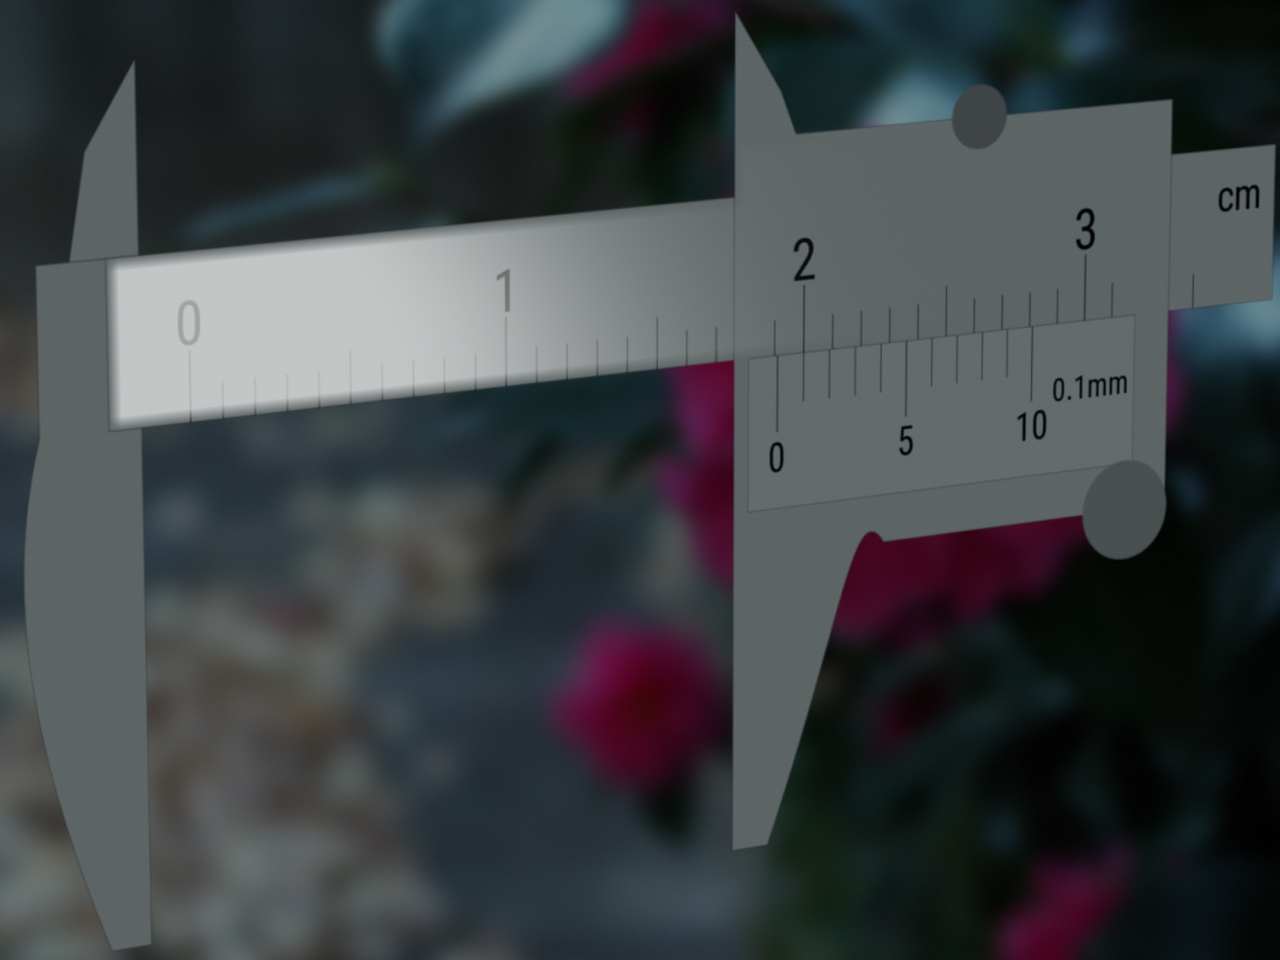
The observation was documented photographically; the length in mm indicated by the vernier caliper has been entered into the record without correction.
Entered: 19.1 mm
